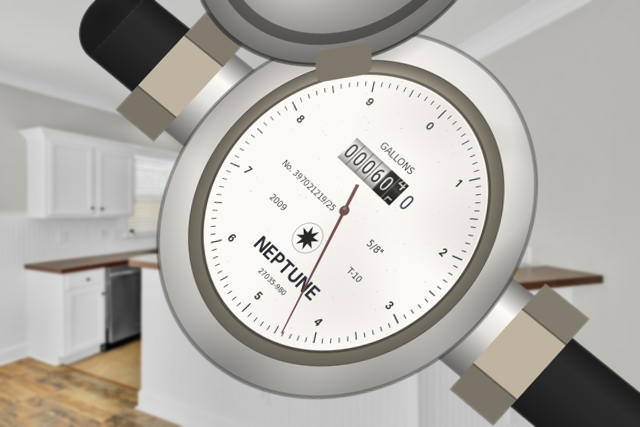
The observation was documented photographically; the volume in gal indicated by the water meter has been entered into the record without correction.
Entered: 6044.4 gal
